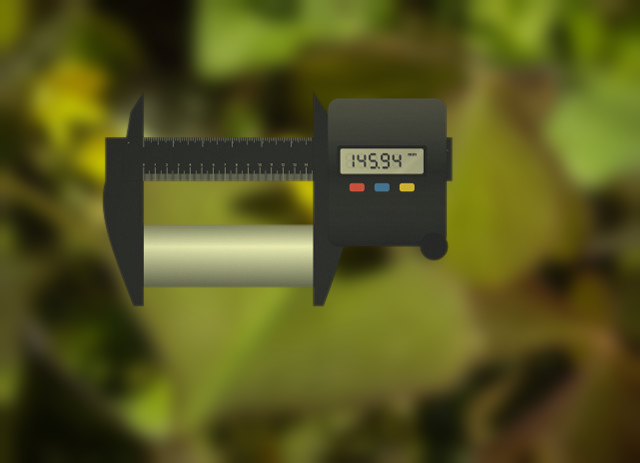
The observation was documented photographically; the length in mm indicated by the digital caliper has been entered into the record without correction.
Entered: 145.94 mm
